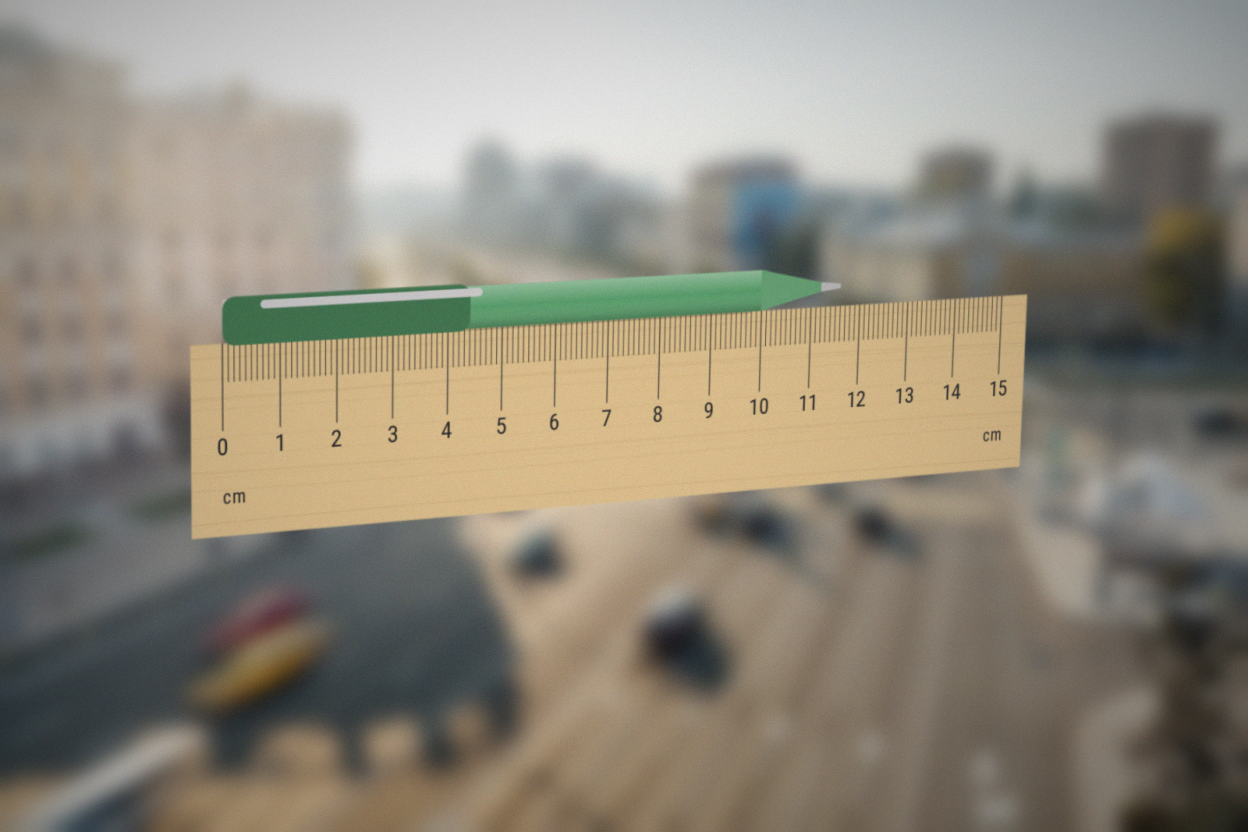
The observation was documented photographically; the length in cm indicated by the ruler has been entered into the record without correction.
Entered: 11.6 cm
